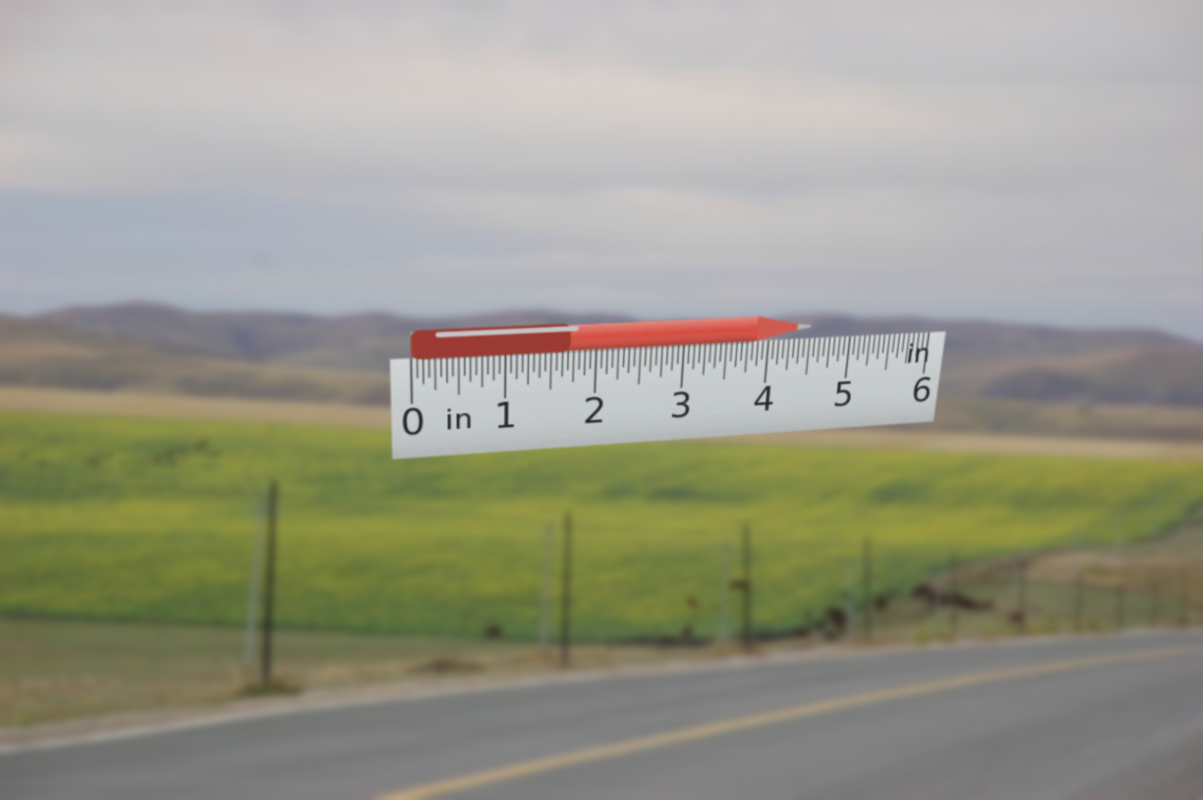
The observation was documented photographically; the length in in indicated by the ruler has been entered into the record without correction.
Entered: 4.5 in
